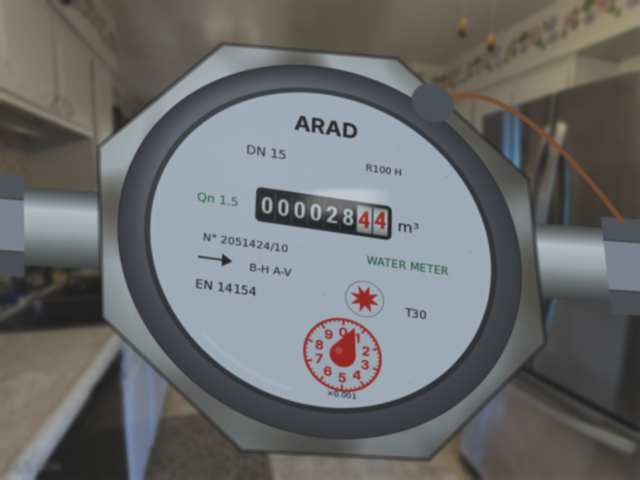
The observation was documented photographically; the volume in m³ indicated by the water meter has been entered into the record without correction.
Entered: 28.440 m³
